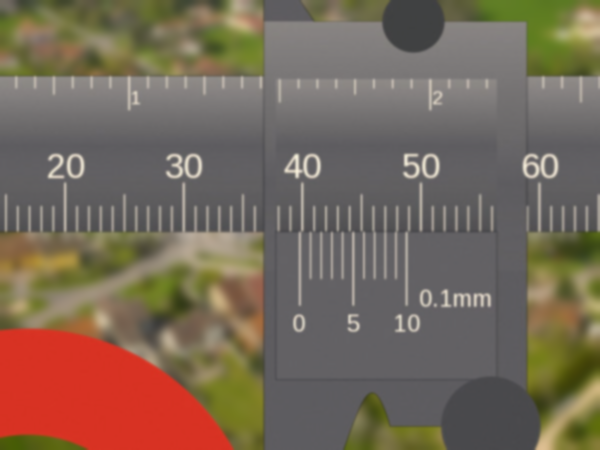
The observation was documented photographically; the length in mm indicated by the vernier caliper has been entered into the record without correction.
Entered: 39.8 mm
